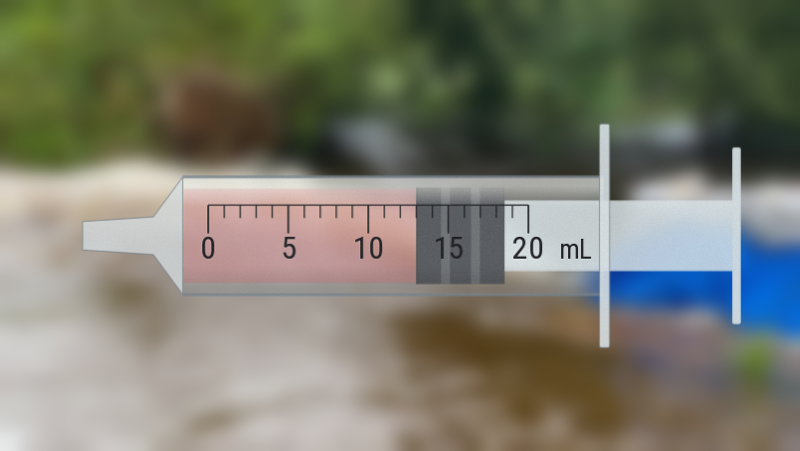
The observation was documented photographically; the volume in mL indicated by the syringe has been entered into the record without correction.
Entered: 13 mL
